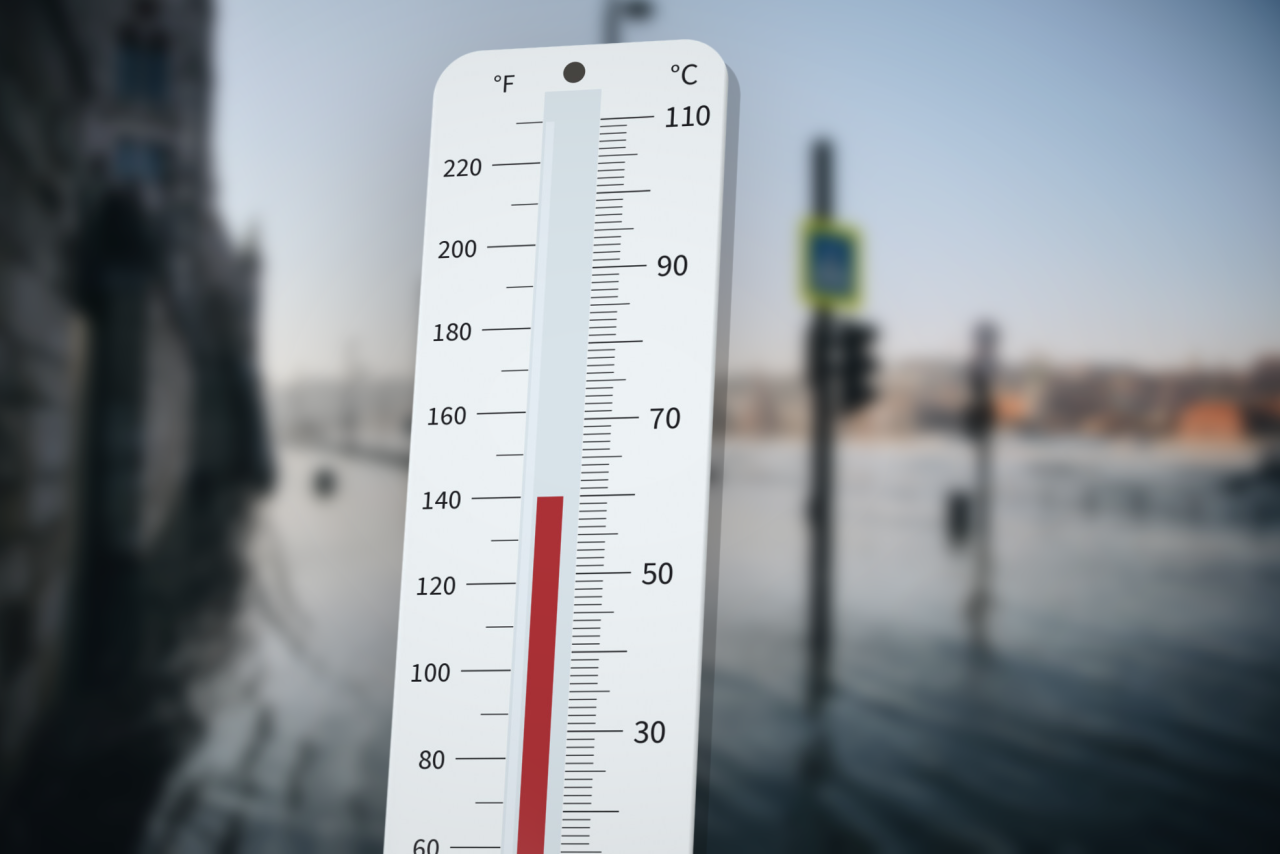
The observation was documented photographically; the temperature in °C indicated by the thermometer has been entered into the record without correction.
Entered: 60 °C
